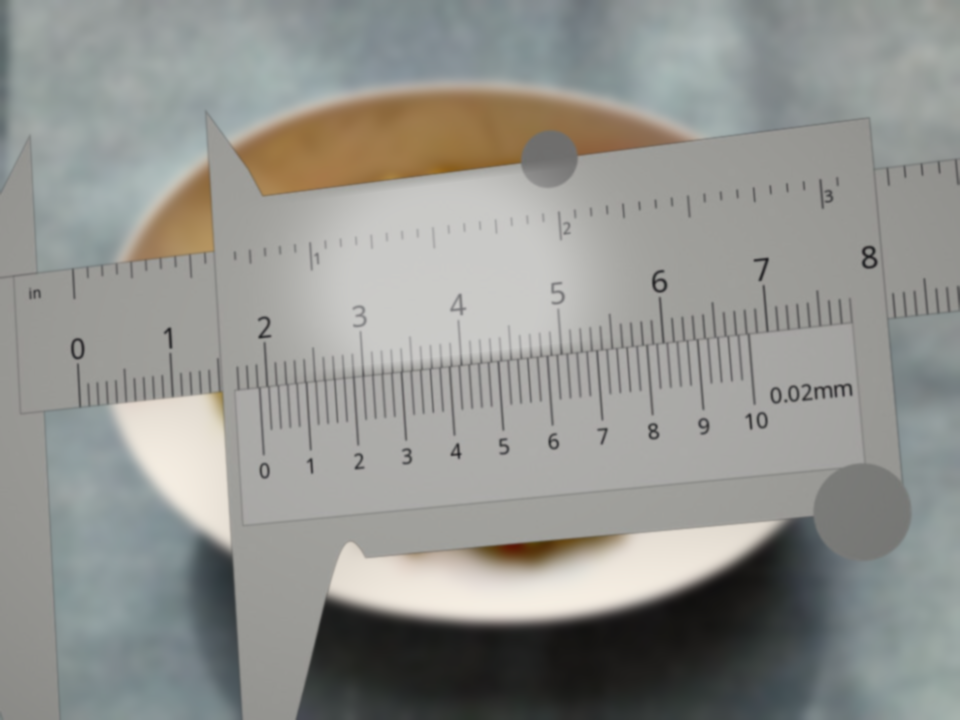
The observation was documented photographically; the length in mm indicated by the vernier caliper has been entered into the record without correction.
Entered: 19.2 mm
